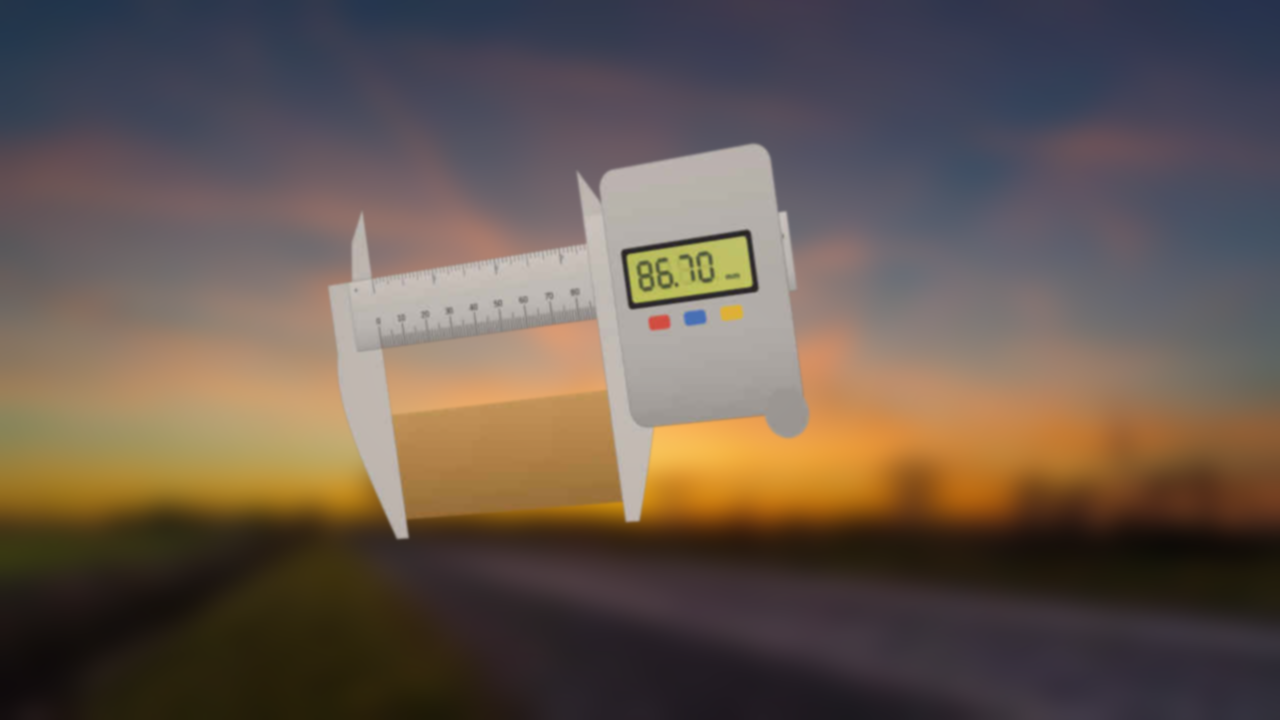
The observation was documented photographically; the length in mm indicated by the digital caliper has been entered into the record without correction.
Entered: 86.70 mm
